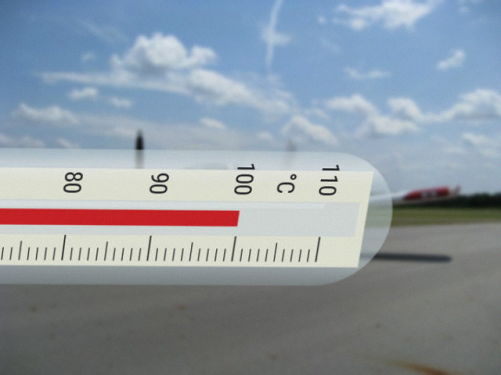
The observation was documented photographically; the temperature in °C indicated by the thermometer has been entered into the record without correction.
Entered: 100 °C
